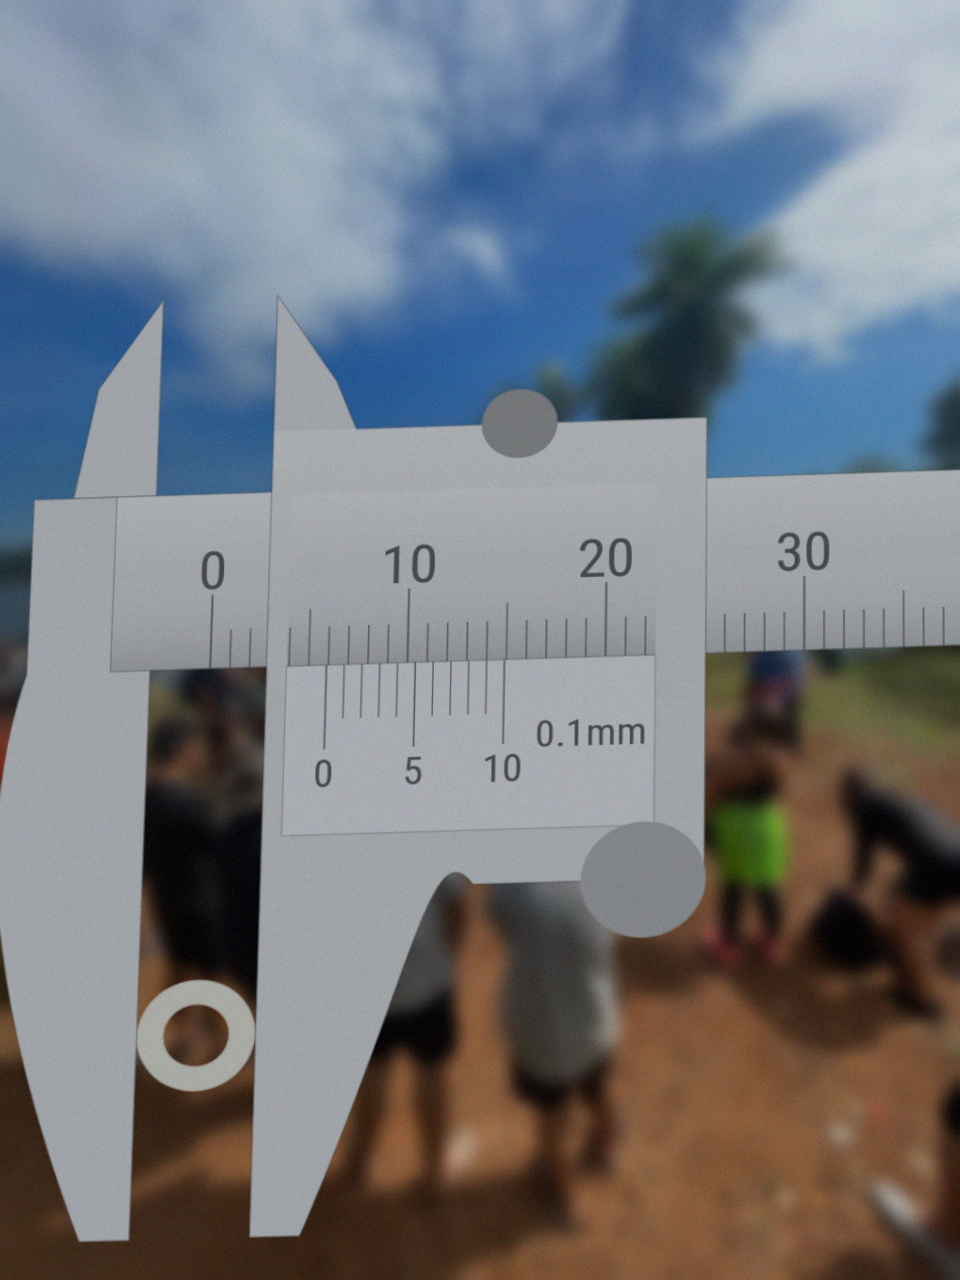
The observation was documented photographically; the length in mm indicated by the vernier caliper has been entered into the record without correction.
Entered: 5.9 mm
